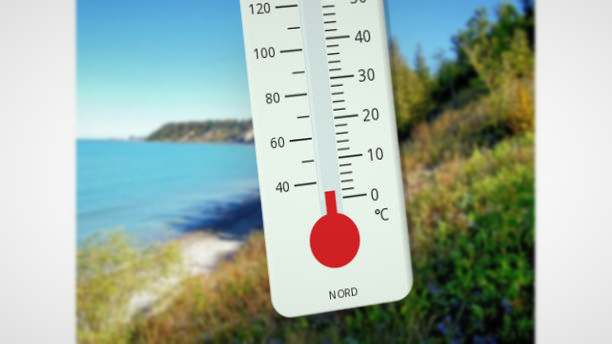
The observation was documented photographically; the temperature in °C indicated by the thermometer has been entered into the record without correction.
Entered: 2 °C
